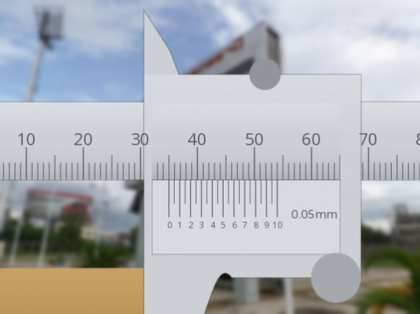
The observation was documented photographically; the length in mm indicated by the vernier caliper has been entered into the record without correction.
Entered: 35.0 mm
